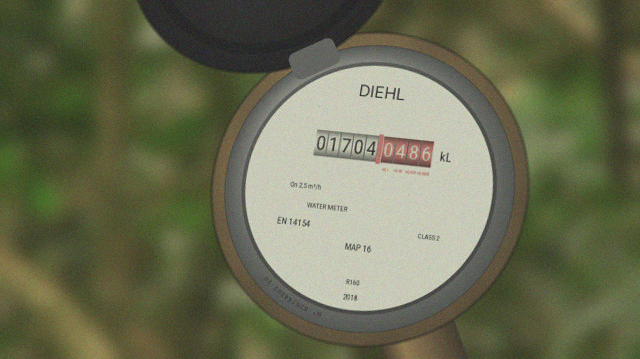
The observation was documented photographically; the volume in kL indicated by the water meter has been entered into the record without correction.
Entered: 1704.0486 kL
